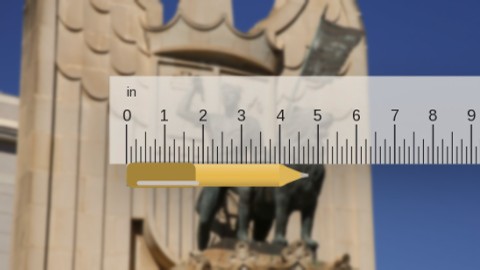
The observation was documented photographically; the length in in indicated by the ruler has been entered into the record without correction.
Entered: 4.75 in
